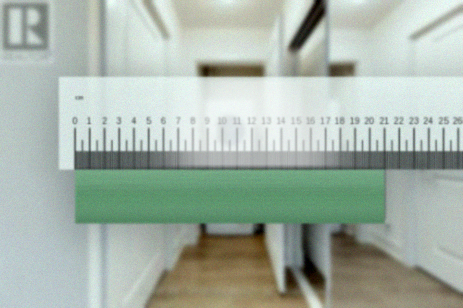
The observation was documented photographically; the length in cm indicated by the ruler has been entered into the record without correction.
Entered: 21 cm
